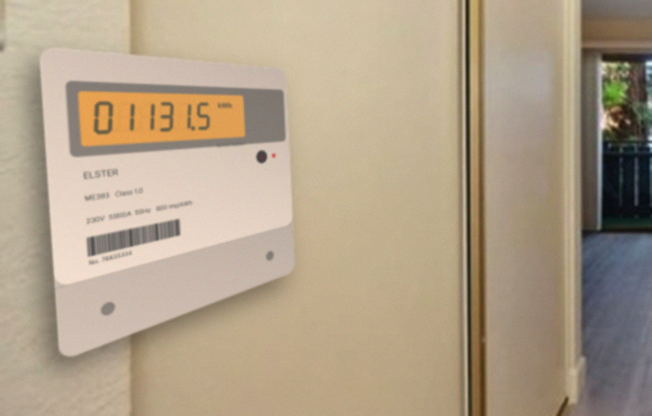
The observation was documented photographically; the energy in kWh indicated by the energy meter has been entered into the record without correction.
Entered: 1131.5 kWh
